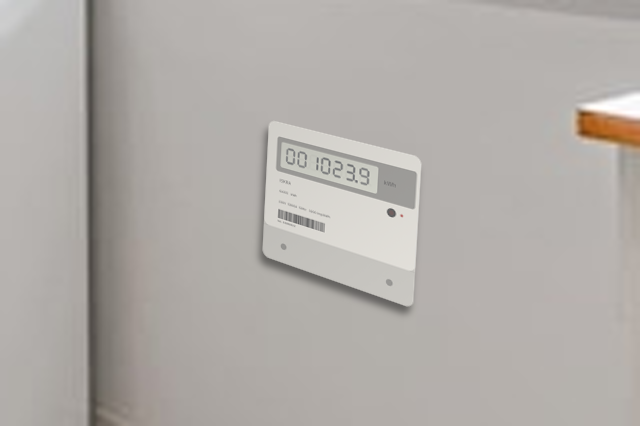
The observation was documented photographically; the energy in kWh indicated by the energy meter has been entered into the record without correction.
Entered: 1023.9 kWh
